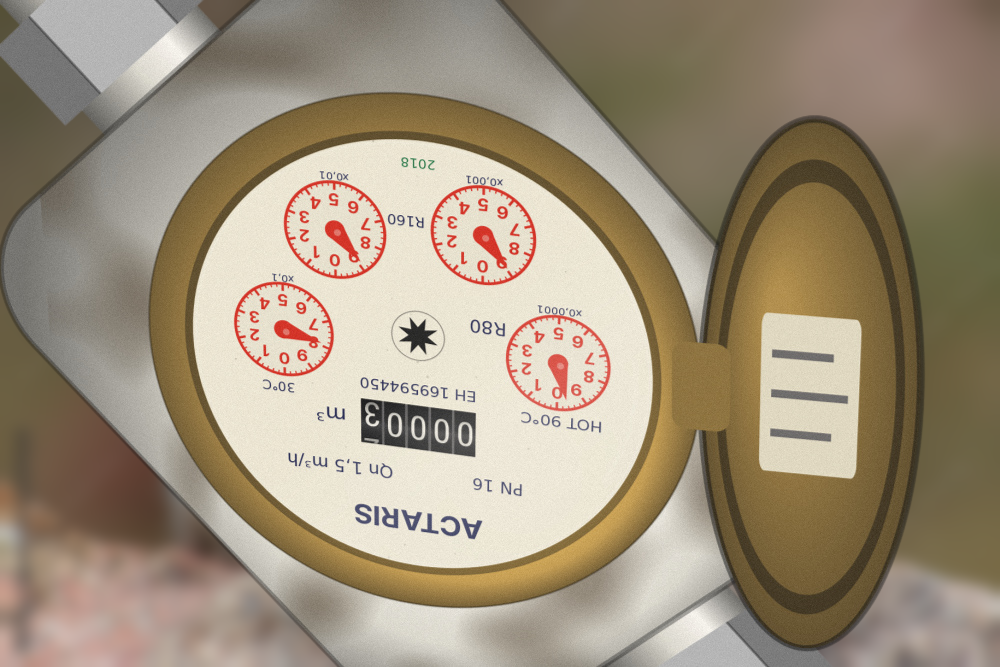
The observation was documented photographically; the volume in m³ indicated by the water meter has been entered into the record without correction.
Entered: 2.7889 m³
